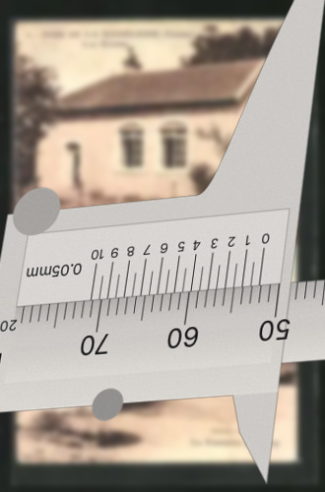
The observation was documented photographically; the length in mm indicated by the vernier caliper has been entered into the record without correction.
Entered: 52.2 mm
